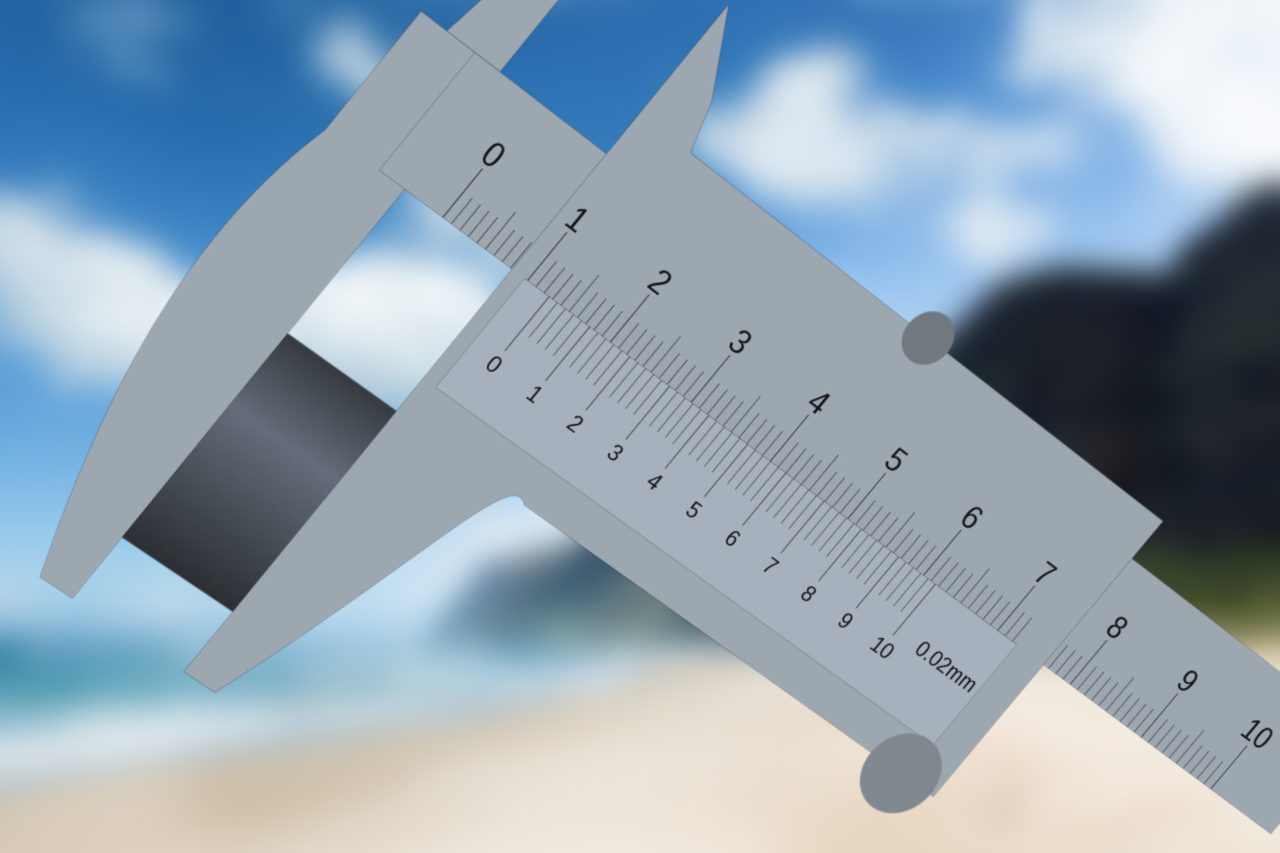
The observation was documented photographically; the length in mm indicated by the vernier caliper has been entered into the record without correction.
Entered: 12.6 mm
